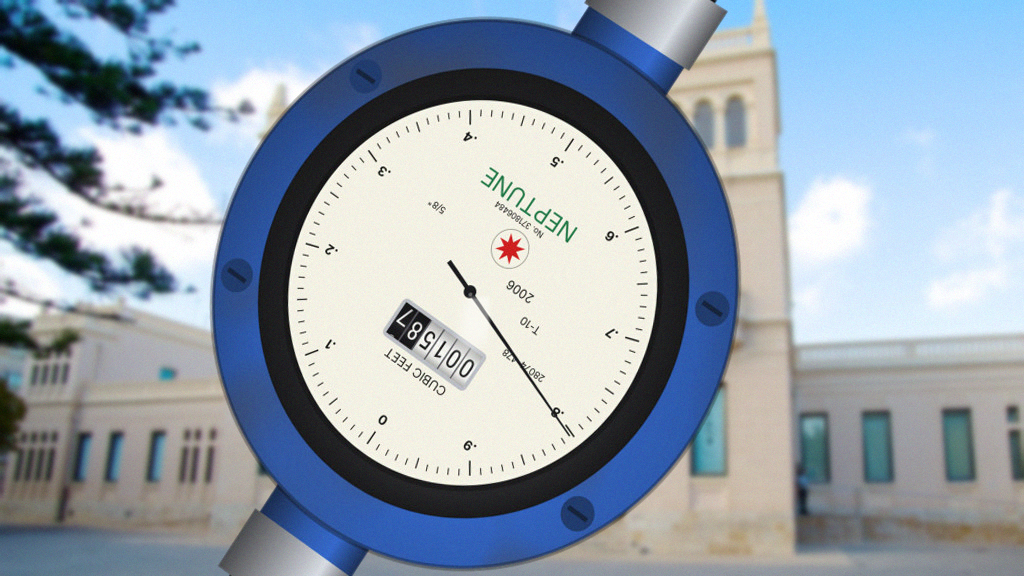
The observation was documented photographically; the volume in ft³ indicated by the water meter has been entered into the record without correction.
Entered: 1586.80 ft³
